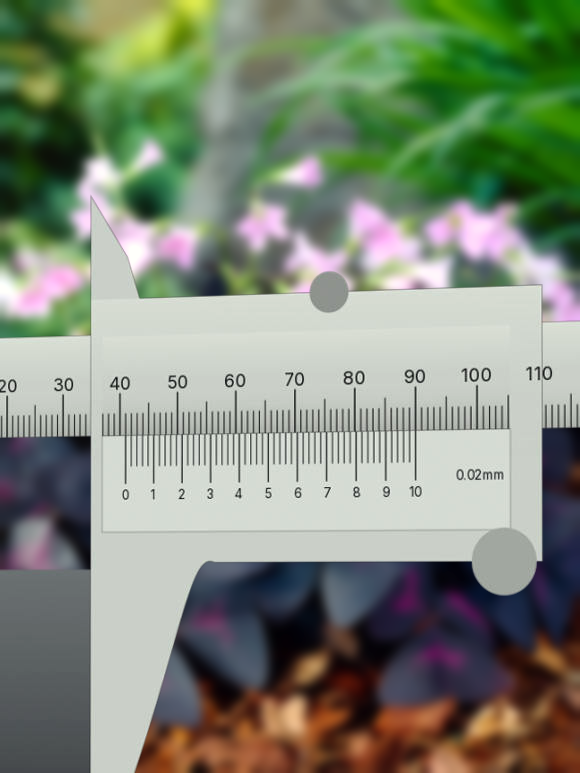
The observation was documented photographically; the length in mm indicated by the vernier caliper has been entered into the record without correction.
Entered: 41.0 mm
